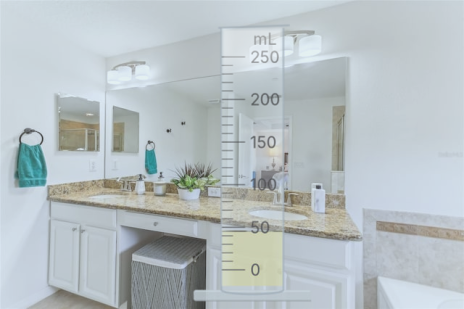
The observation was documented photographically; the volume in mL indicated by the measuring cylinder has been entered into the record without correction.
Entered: 45 mL
